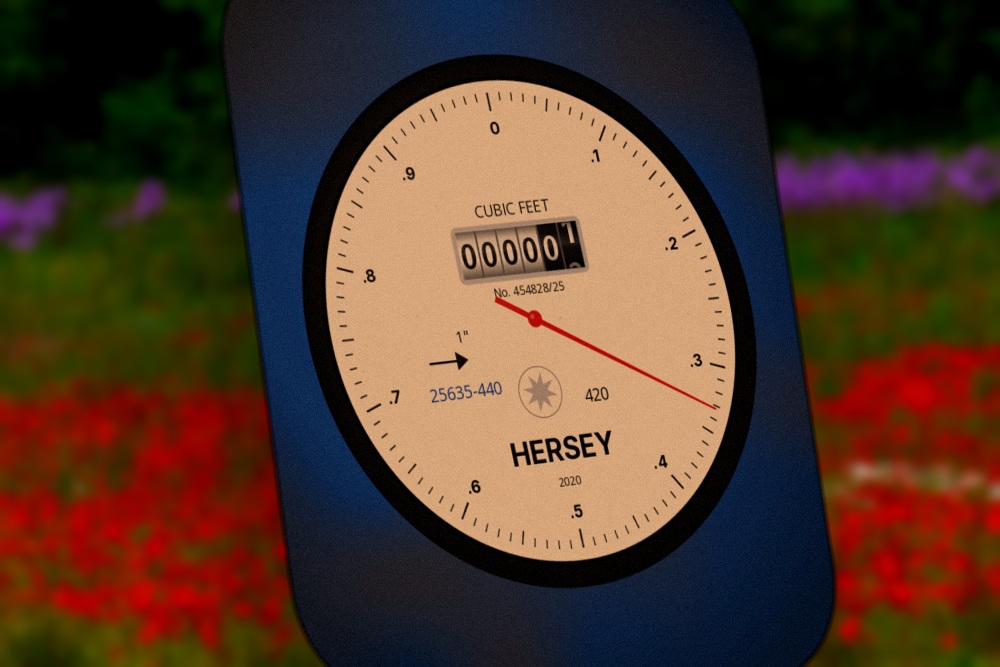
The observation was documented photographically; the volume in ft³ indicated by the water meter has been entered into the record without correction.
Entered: 1.33 ft³
